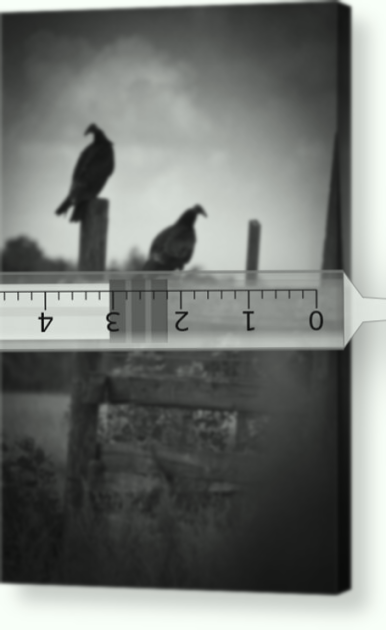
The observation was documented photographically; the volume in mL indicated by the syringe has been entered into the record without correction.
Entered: 2.2 mL
